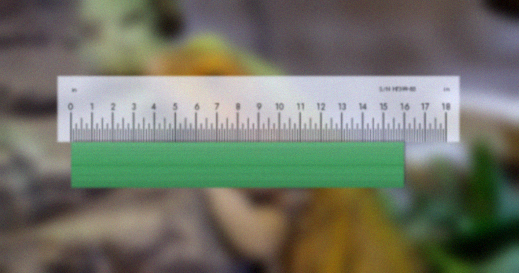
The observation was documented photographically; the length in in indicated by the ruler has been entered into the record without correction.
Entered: 16 in
